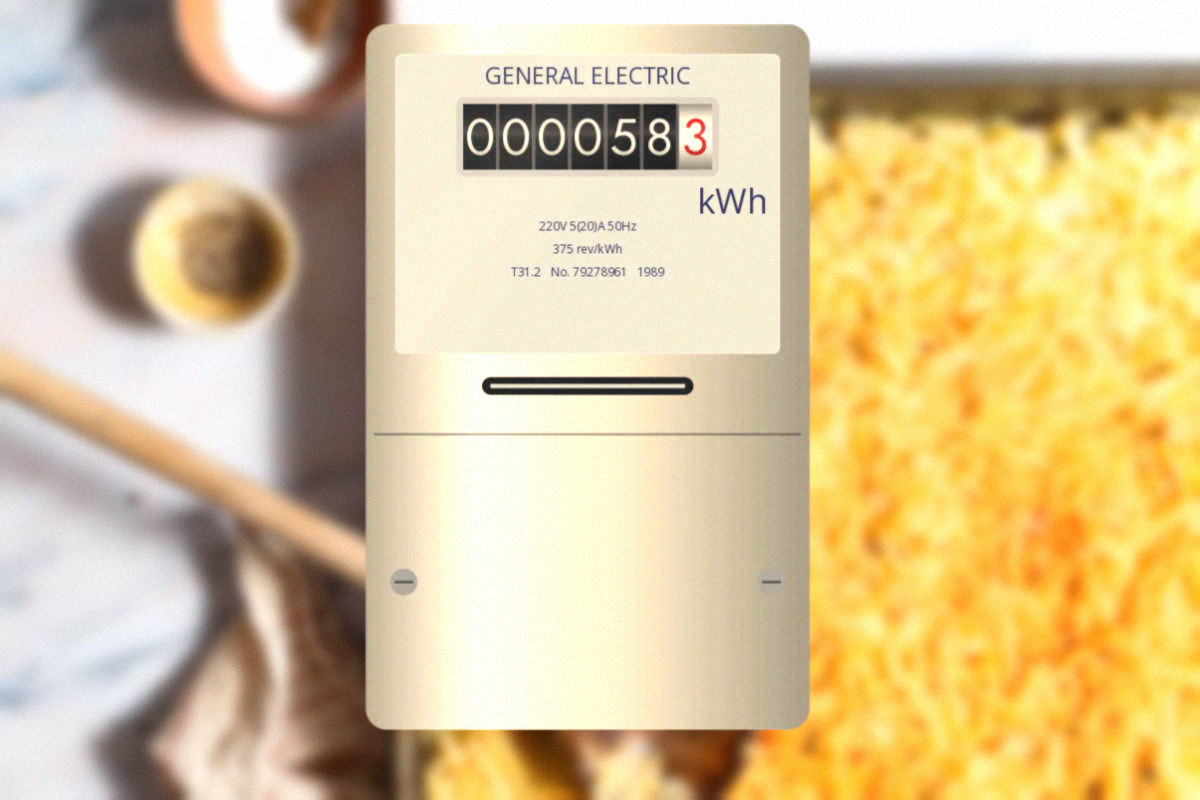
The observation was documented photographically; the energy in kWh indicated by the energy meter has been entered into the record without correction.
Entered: 58.3 kWh
